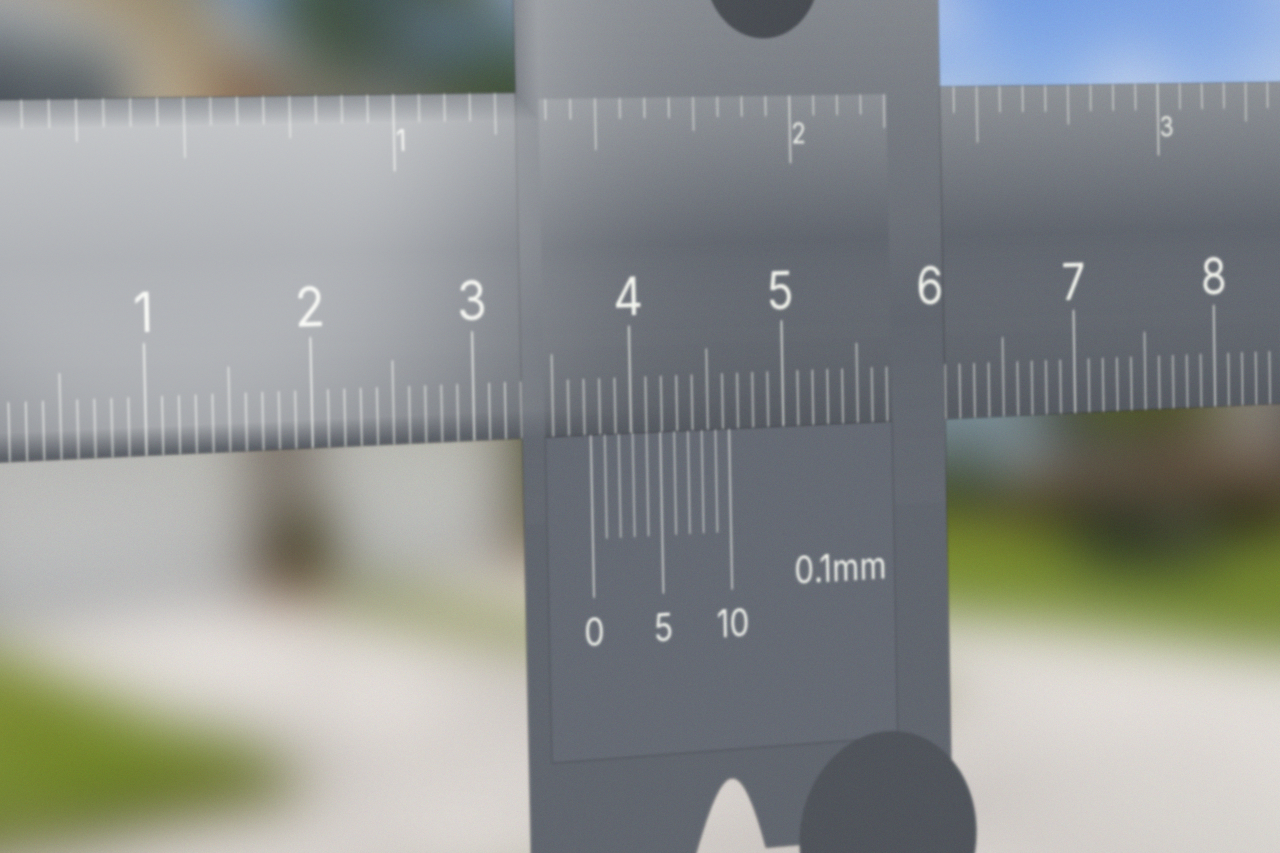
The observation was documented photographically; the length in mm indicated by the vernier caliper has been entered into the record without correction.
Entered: 37.4 mm
